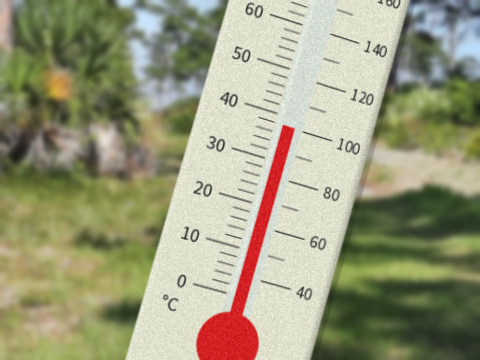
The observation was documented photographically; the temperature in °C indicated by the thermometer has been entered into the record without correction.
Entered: 38 °C
